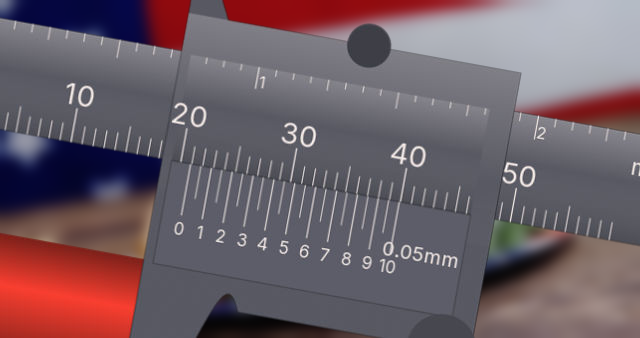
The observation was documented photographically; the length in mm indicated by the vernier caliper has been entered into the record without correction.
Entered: 20.9 mm
